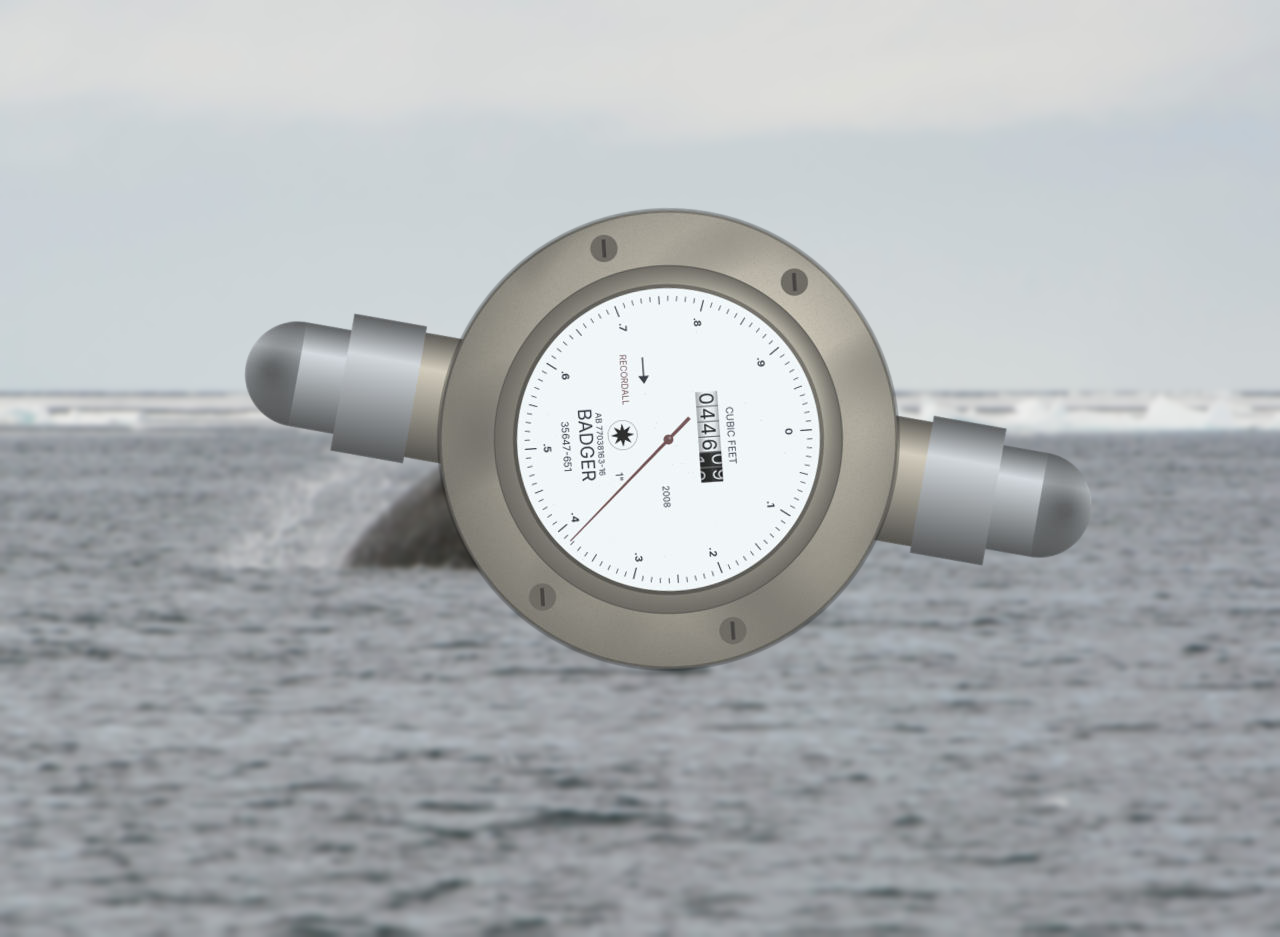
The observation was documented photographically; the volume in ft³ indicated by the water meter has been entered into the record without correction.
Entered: 44609.38 ft³
